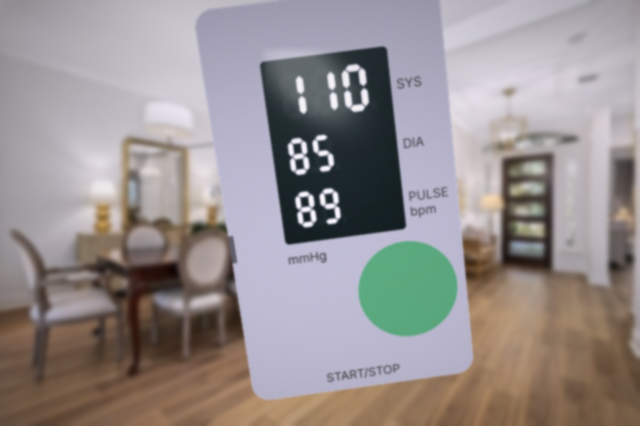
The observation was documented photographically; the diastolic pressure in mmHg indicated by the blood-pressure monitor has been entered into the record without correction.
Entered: 85 mmHg
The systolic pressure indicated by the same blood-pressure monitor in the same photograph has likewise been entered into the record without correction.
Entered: 110 mmHg
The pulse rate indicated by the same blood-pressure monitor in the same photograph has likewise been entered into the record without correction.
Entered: 89 bpm
